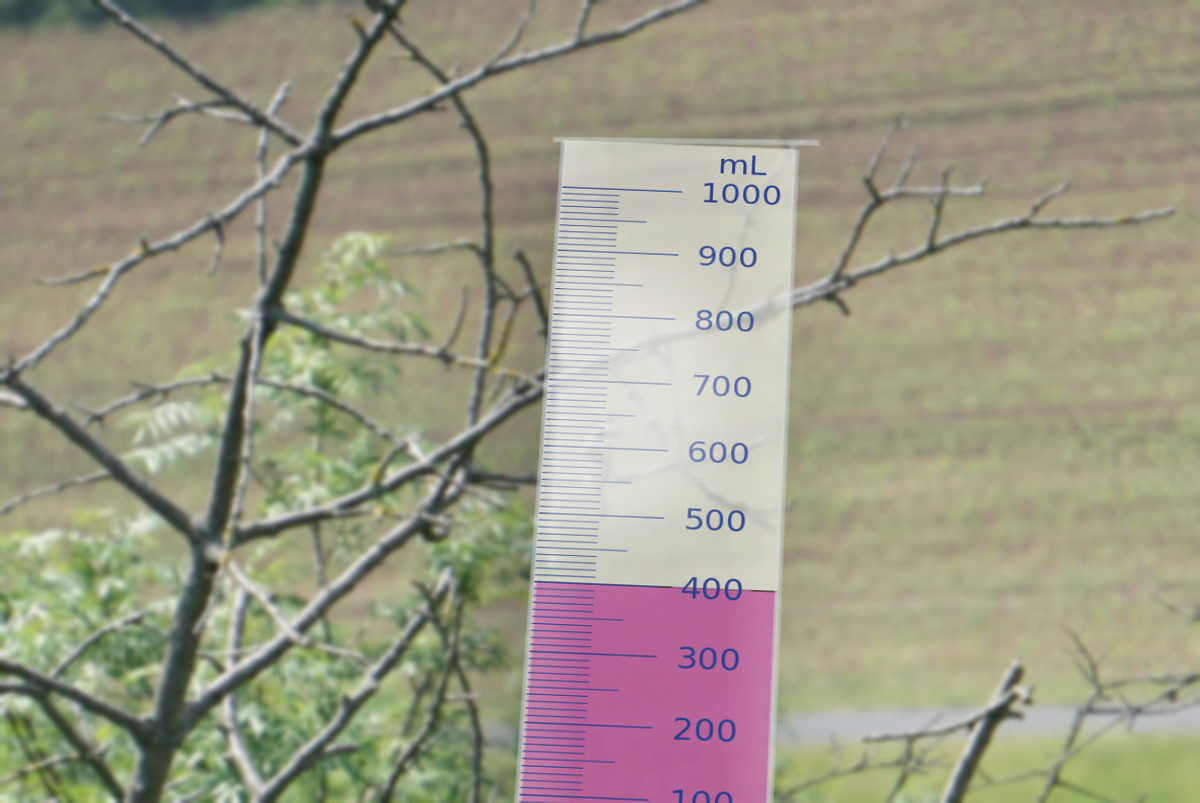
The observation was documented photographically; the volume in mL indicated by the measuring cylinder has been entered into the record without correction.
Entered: 400 mL
